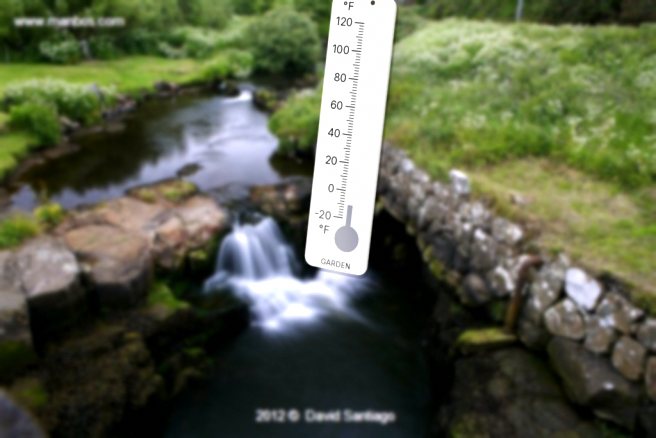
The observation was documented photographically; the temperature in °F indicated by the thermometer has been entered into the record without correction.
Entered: -10 °F
